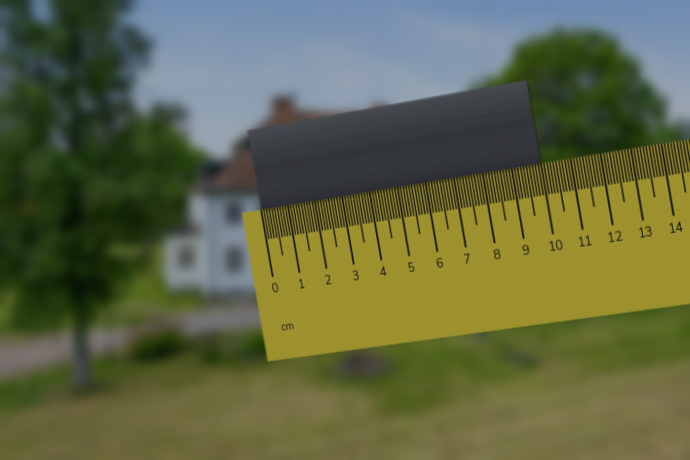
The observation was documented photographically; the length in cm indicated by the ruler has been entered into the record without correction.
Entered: 10 cm
